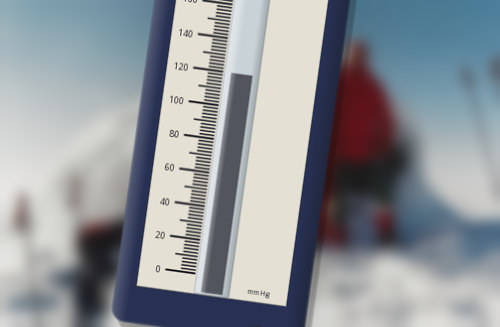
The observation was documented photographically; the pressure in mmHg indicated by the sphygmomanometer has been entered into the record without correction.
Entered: 120 mmHg
